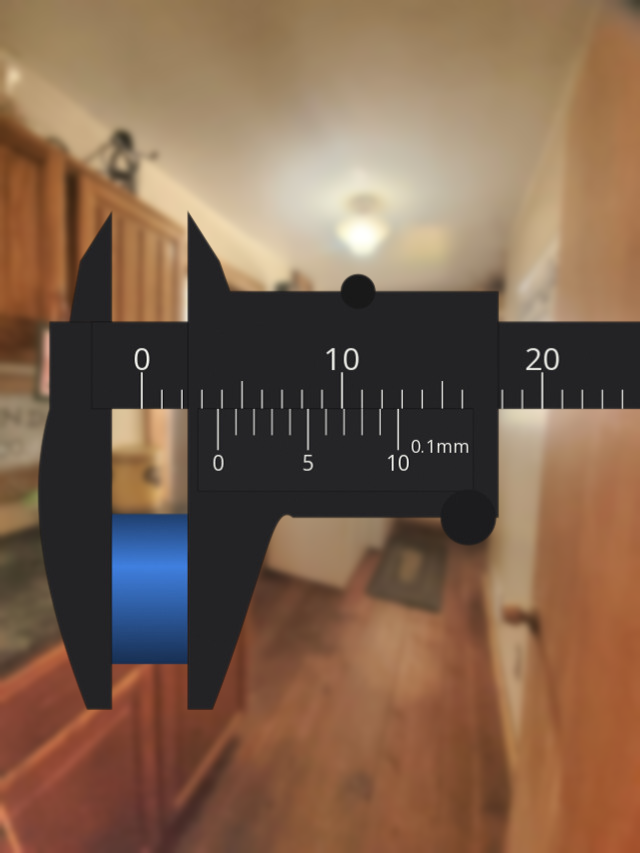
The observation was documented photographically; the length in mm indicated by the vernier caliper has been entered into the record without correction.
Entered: 3.8 mm
